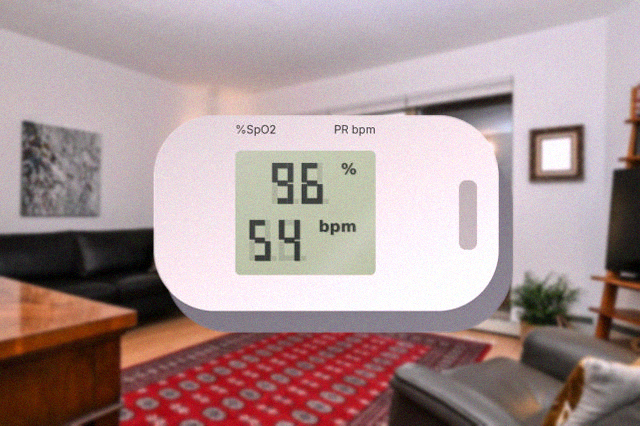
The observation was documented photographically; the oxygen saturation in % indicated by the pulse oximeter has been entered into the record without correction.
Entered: 96 %
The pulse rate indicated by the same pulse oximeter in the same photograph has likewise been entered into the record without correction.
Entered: 54 bpm
